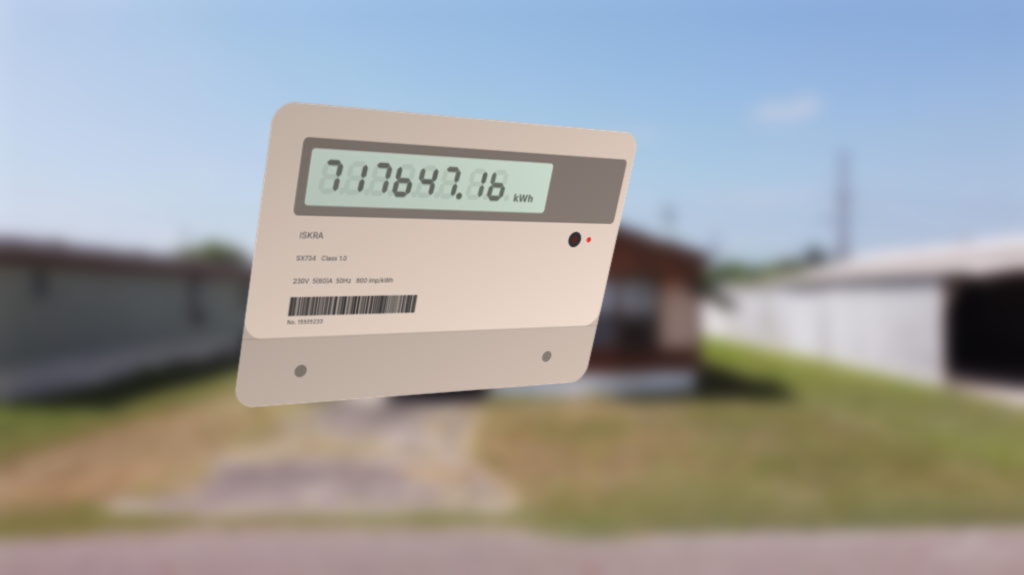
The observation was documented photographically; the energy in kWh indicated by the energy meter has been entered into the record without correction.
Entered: 717647.16 kWh
